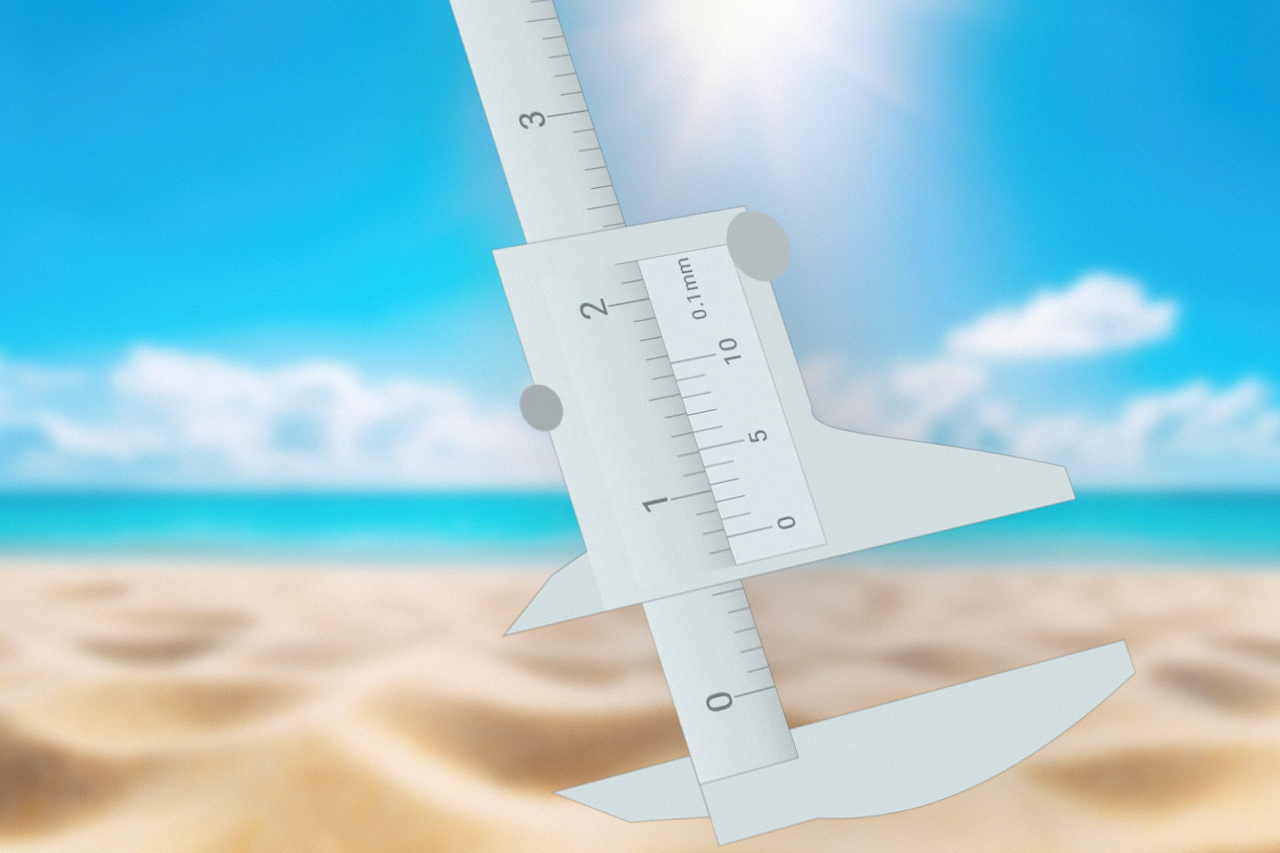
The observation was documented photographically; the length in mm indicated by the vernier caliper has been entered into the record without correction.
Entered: 7.6 mm
